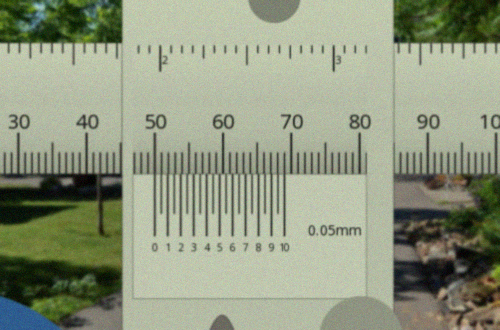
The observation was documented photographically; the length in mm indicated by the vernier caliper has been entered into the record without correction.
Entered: 50.0 mm
